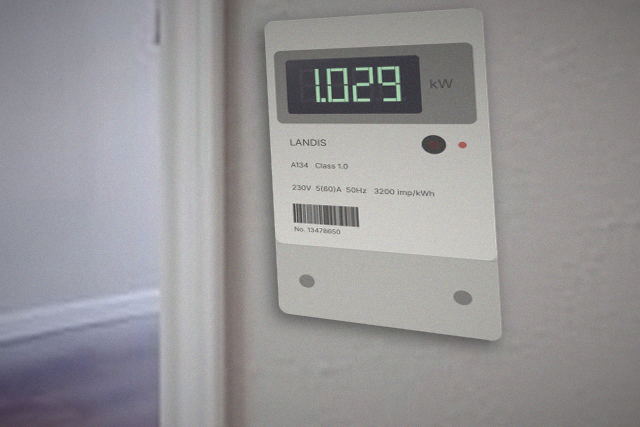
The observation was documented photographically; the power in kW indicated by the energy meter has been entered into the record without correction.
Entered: 1.029 kW
